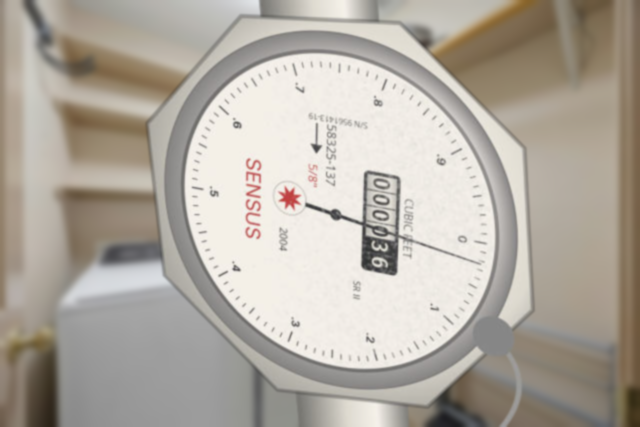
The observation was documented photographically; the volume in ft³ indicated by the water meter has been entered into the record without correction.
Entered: 36.02 ft³
